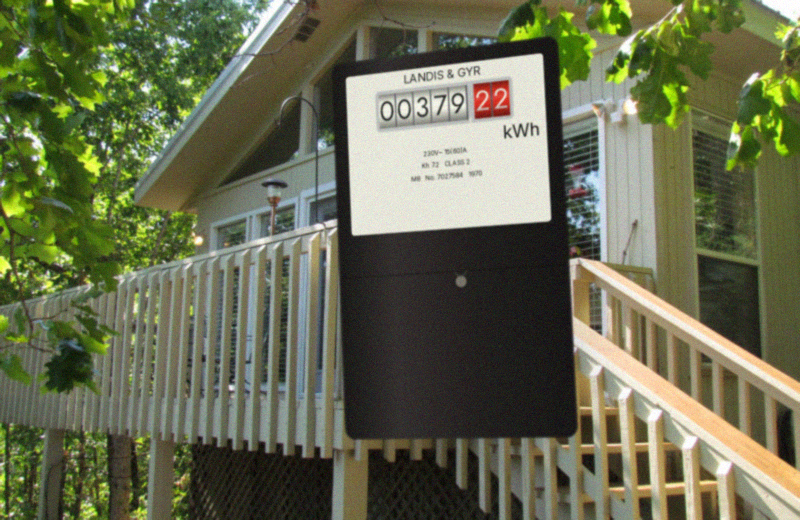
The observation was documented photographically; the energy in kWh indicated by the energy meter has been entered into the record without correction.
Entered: 379.22 kWh
